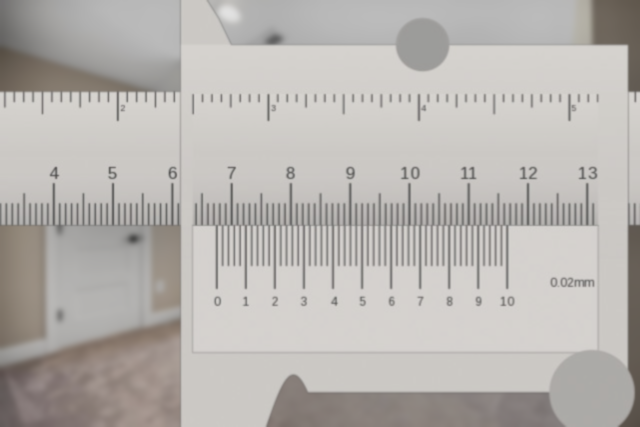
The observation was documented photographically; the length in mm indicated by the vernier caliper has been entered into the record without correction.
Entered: 67.5 mm
